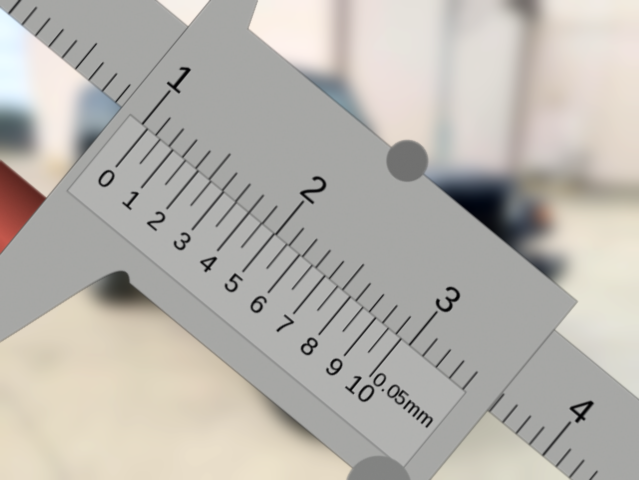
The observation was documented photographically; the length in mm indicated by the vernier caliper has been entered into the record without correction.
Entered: 10.4 mm
